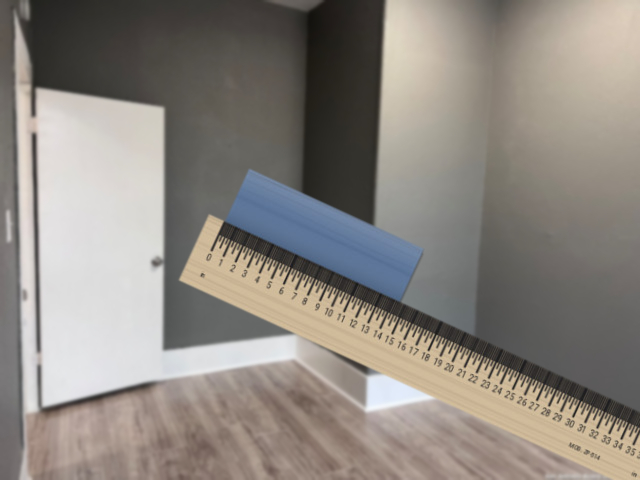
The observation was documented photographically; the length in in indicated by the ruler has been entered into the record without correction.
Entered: 14.5 in
